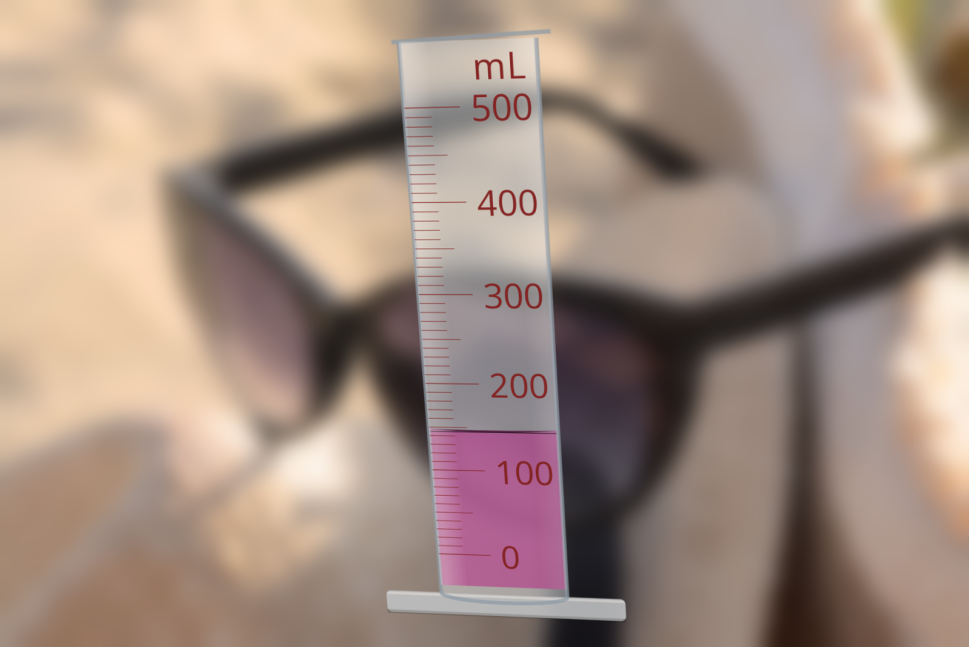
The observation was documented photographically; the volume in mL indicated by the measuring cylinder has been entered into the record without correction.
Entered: 145 mL
